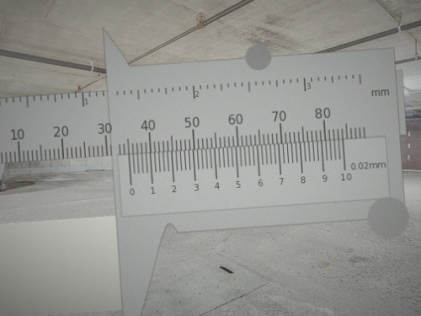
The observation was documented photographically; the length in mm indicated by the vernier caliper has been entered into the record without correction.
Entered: 35.0 mm
